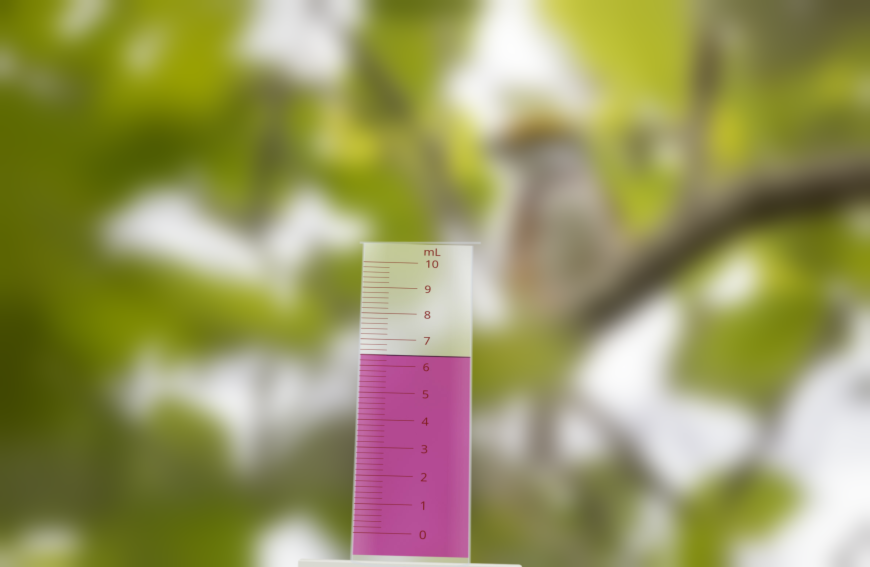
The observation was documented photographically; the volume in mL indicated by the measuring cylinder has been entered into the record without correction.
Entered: 6.4 mL
